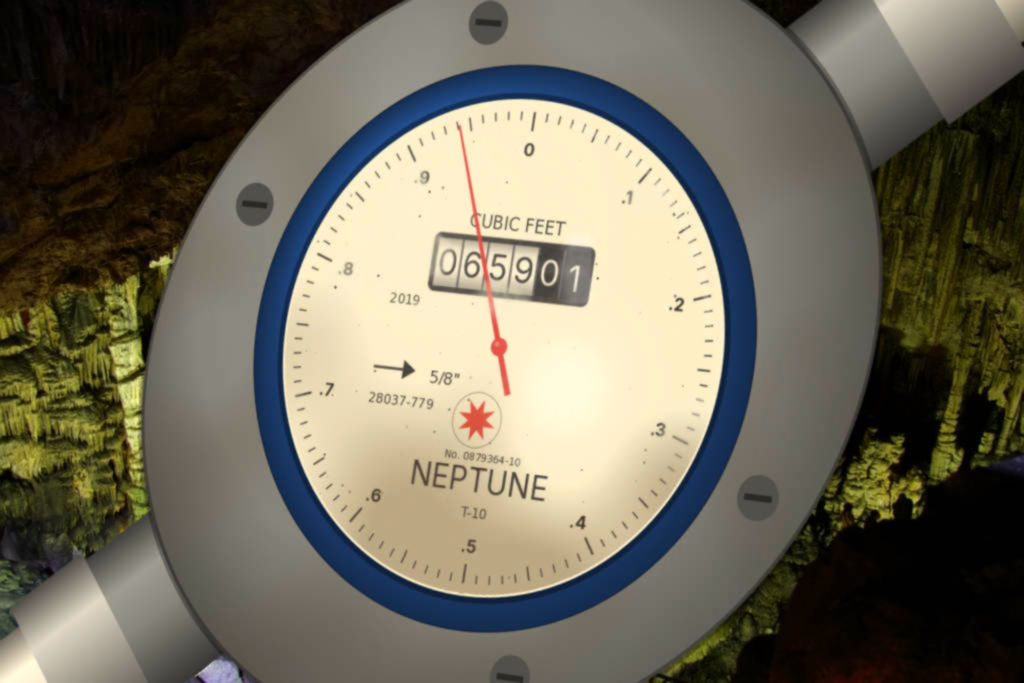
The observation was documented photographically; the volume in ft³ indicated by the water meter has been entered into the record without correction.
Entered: 65900.94 ft³
